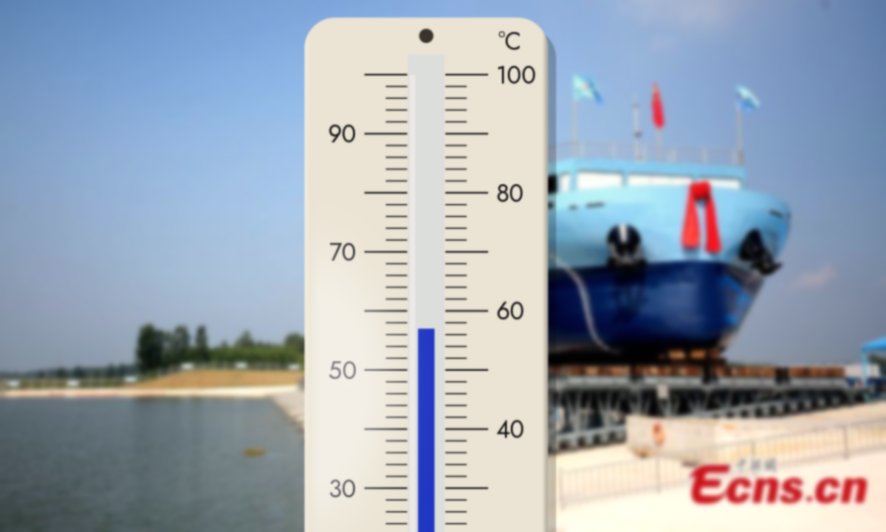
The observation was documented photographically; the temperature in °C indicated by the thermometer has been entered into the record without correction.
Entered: 57 °C
